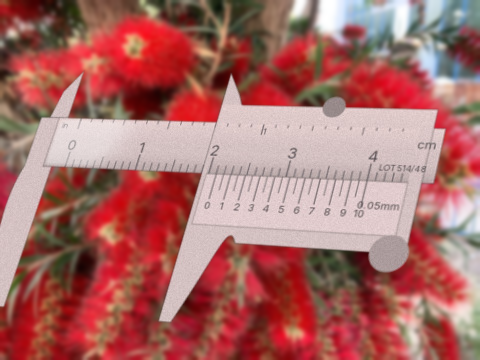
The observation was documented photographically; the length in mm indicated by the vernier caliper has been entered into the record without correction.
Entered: 21.0 mm
